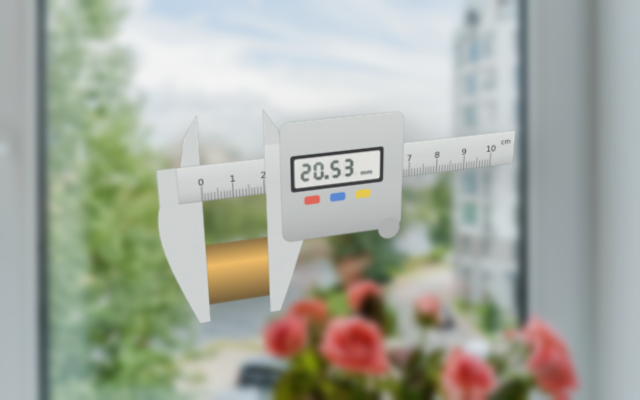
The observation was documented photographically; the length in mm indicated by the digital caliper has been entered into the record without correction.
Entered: 20.53 mm
